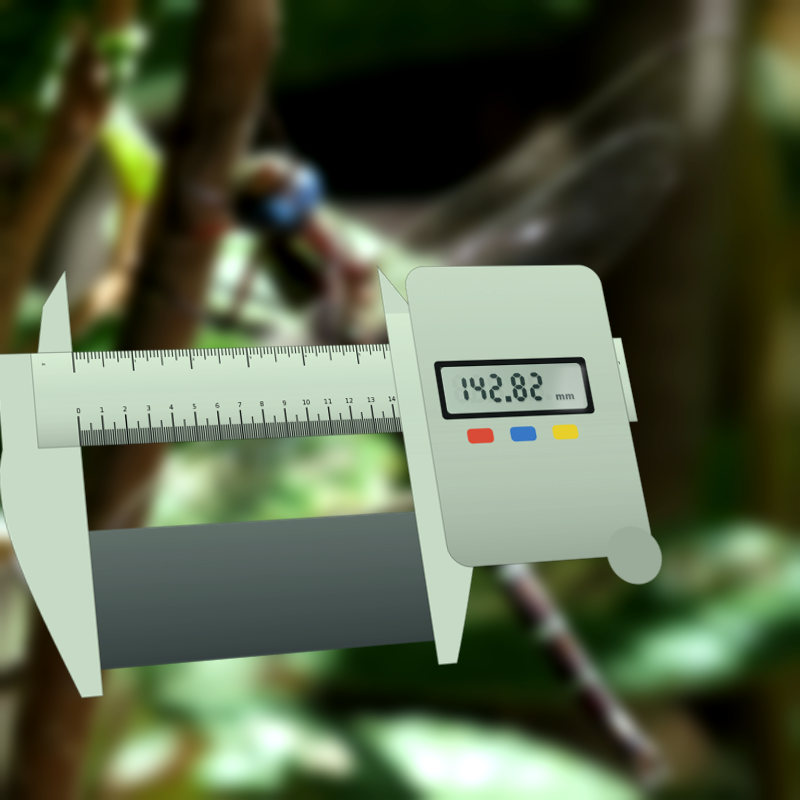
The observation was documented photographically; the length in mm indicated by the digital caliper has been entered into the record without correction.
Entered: 142.82 mm
